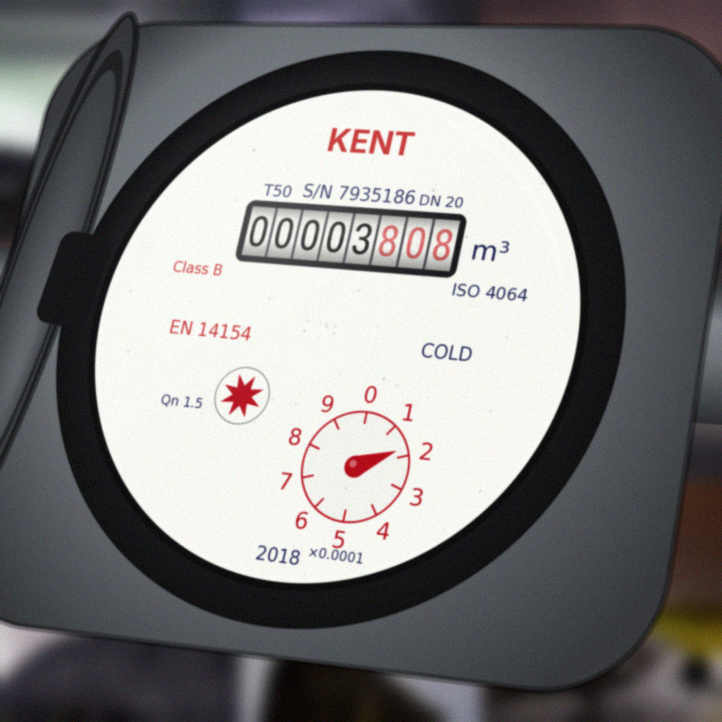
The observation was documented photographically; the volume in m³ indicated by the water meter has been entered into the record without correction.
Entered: 3.8081 m³
